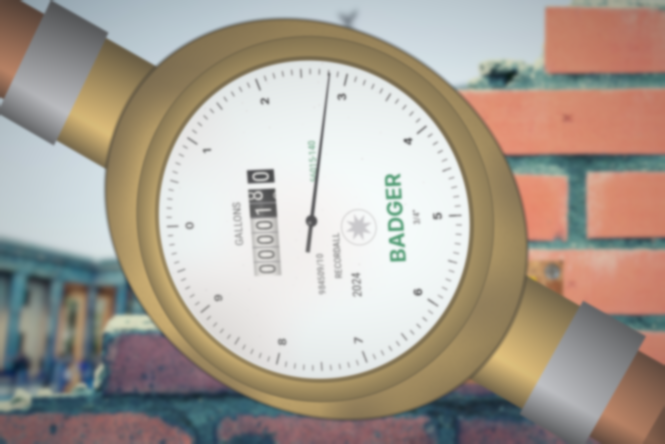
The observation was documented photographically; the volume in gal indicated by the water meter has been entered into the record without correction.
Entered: 182.8 gal
